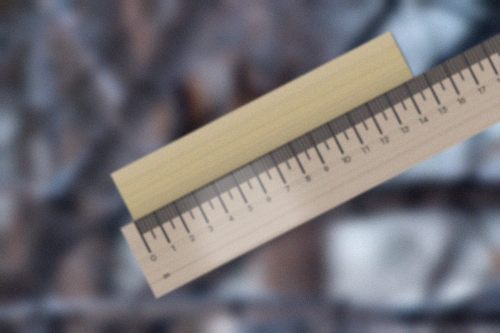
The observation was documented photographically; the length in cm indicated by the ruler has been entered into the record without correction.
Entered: 14.5 cm
